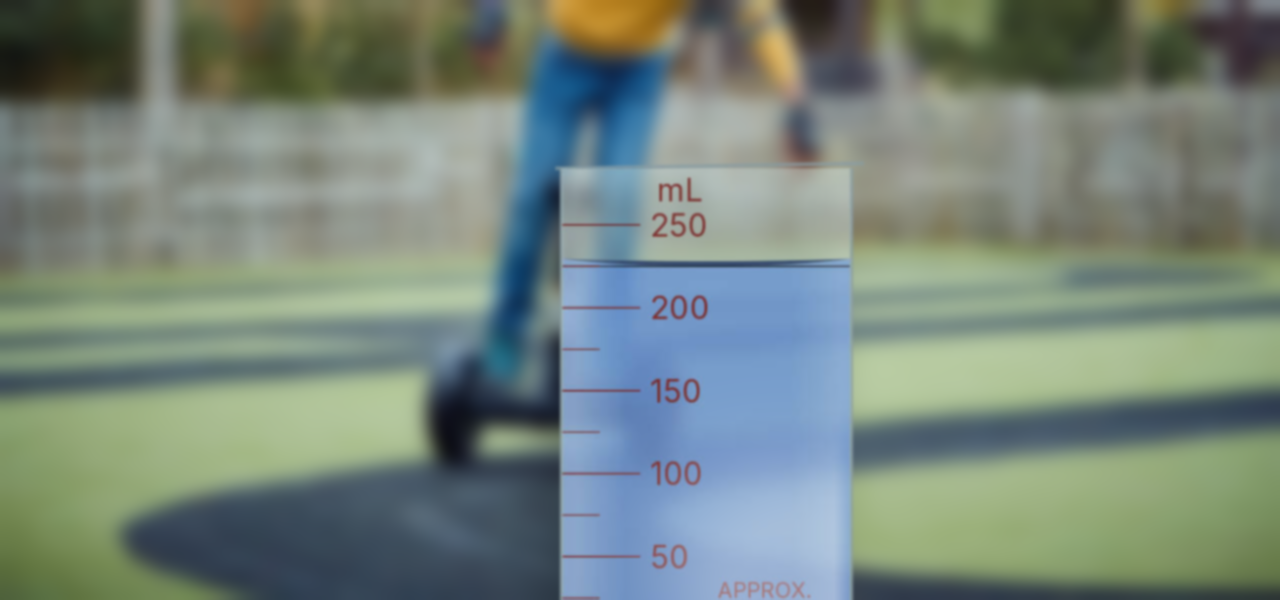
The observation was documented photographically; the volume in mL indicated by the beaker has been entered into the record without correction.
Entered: 225 mL
